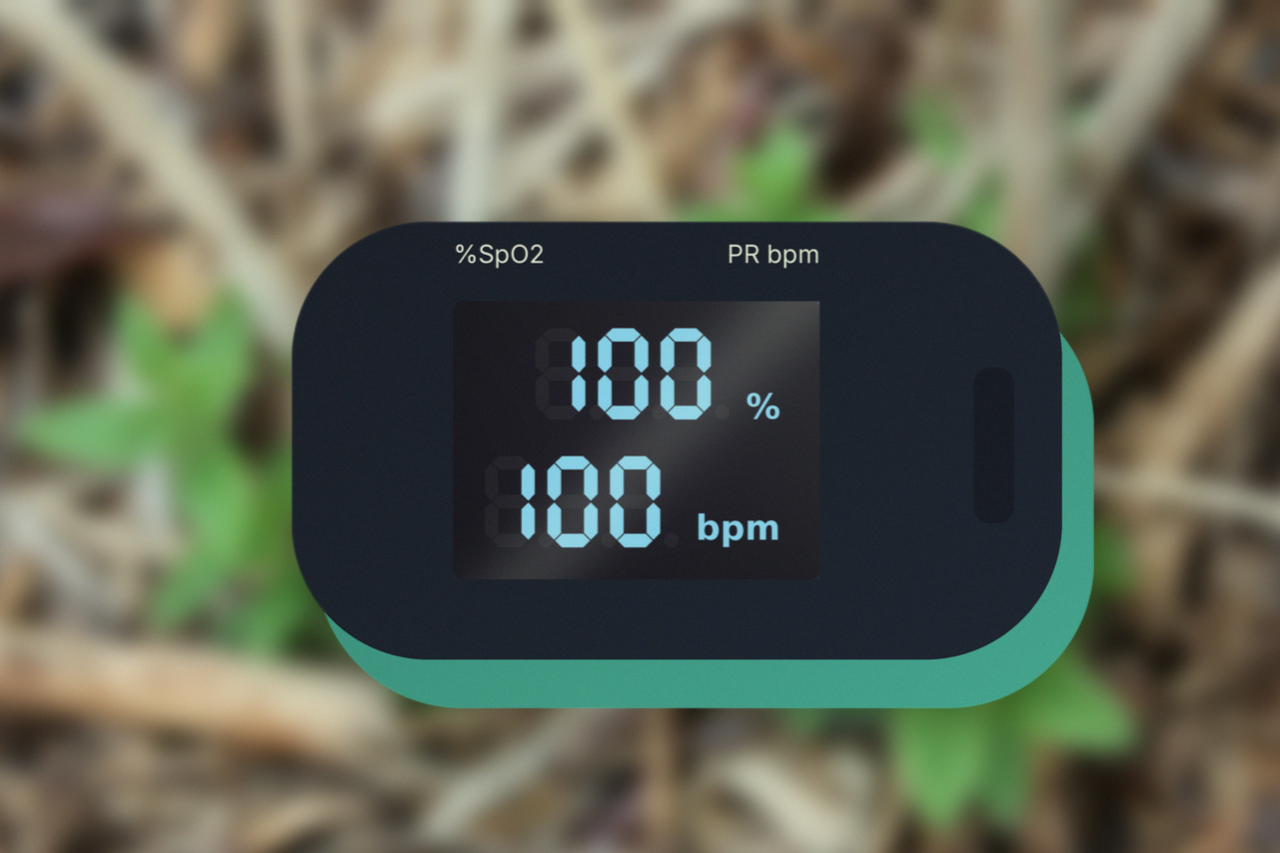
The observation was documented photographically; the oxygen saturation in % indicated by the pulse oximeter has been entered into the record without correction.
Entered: 100 %
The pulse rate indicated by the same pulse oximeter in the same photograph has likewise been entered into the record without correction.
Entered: 100 bpm
